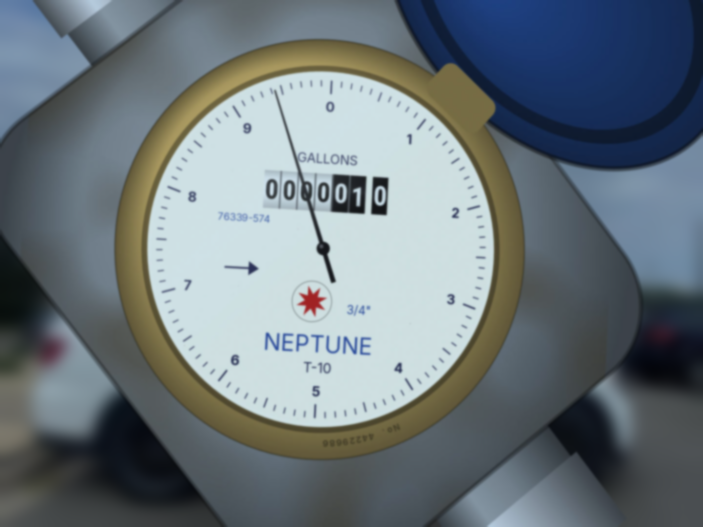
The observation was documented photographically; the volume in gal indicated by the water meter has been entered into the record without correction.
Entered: 9.4 gal
